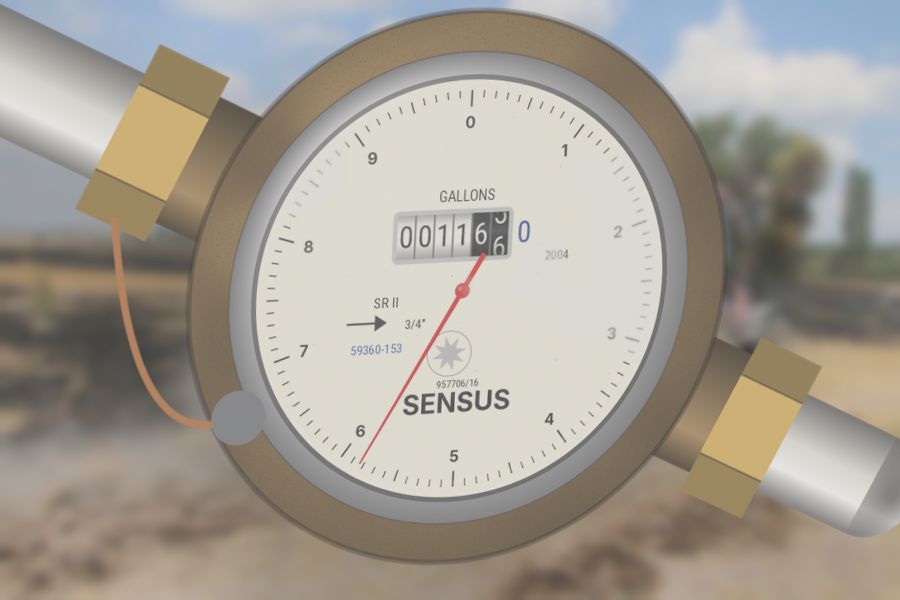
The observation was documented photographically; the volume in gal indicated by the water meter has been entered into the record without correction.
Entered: 11655.8 gal
